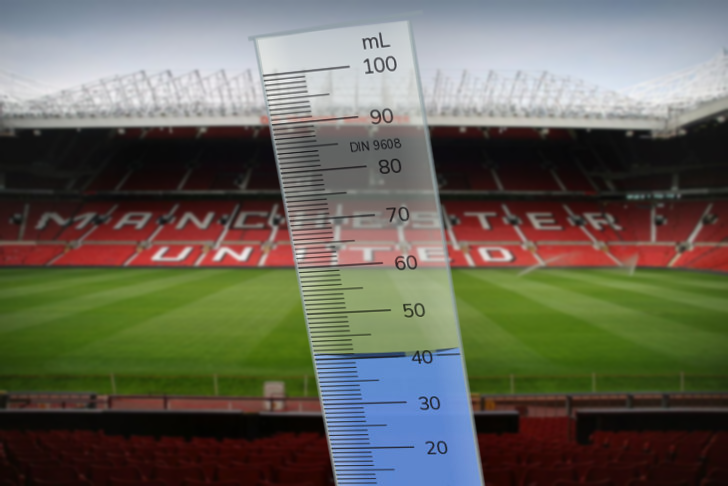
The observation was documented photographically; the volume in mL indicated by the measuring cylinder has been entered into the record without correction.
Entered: 40 mL
